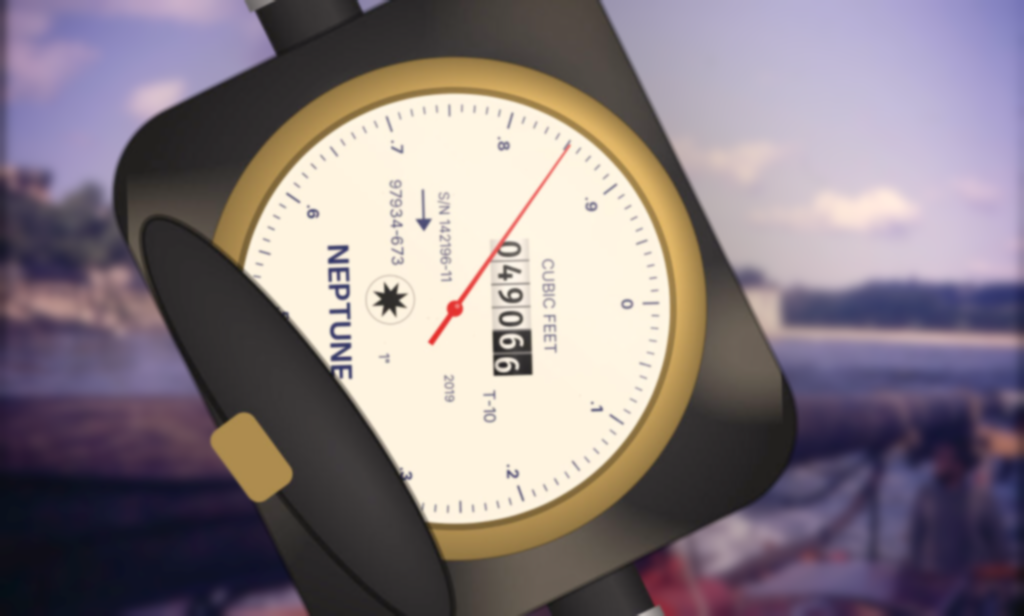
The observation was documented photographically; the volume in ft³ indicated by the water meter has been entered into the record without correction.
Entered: 49065.85 ft³
